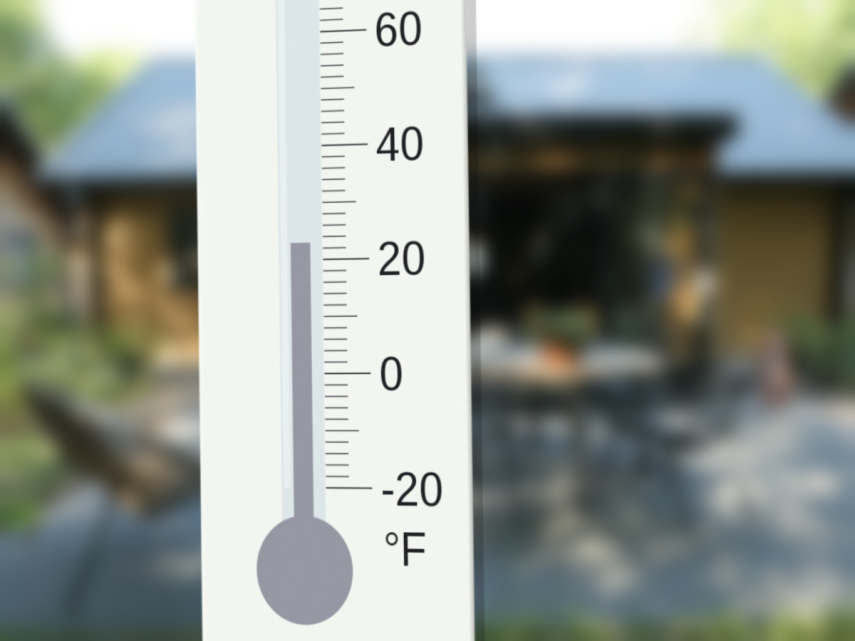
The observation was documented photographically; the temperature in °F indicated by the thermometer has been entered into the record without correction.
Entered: 23 °F
